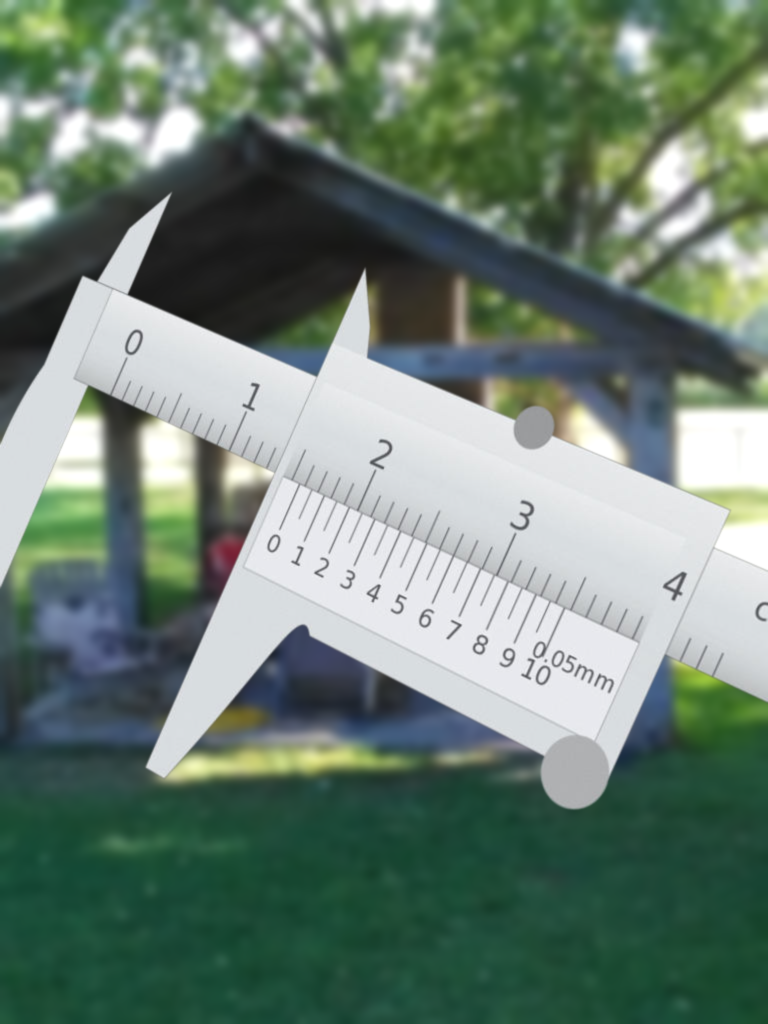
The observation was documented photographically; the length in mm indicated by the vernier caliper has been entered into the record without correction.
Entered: 15.6 mm
